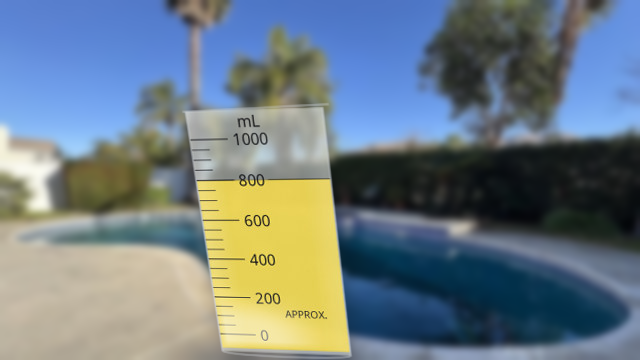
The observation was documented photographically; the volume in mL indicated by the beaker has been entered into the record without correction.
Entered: 800 mL
